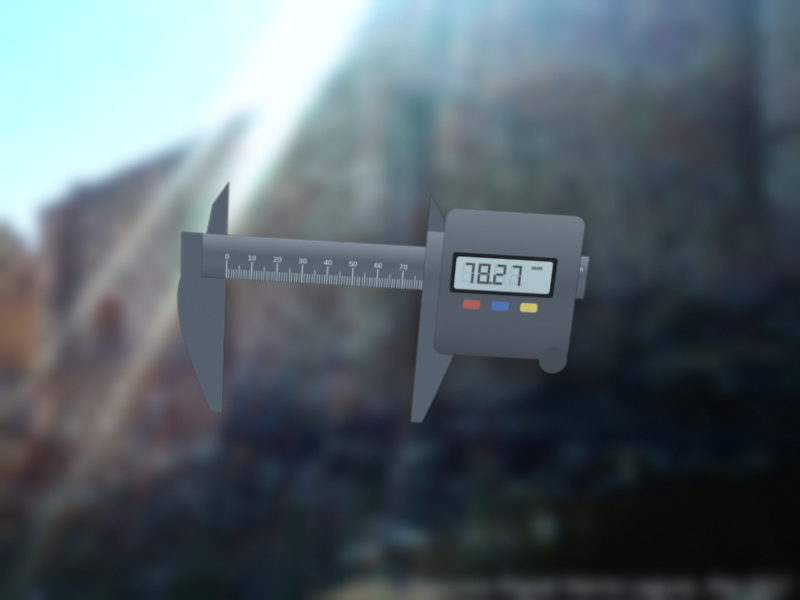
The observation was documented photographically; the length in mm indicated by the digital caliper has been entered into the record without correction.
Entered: 78.27 mm
